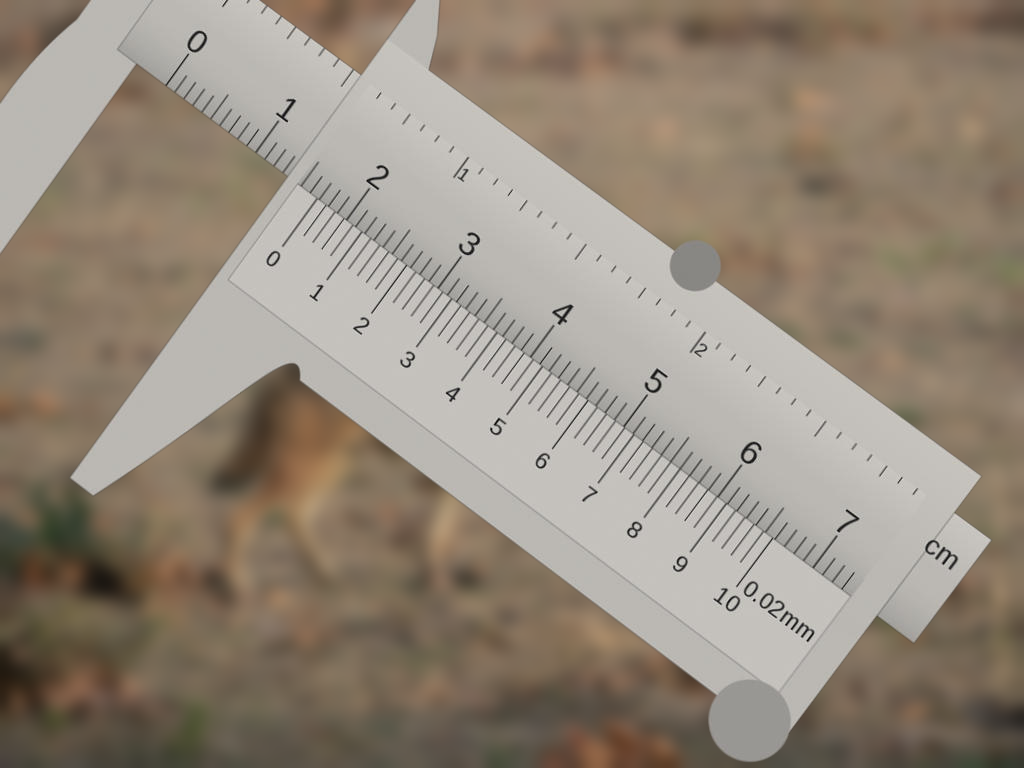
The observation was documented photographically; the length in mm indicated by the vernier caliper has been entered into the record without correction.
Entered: 16.8 mm
